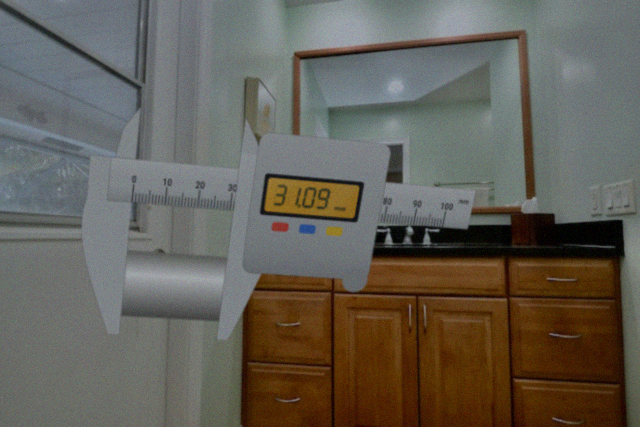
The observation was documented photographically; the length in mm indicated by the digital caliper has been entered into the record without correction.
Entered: 31.09 mm
